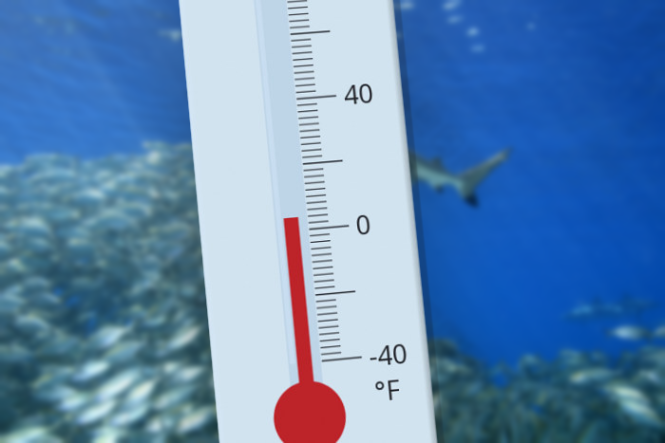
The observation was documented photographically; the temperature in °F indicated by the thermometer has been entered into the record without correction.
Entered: 4 °F
